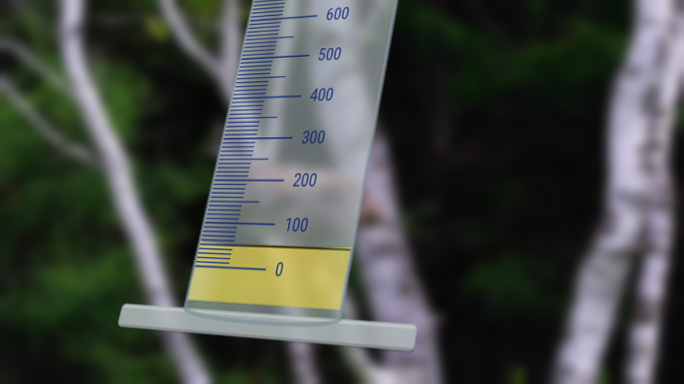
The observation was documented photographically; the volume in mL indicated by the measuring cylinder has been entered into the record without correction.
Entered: 50 mL
